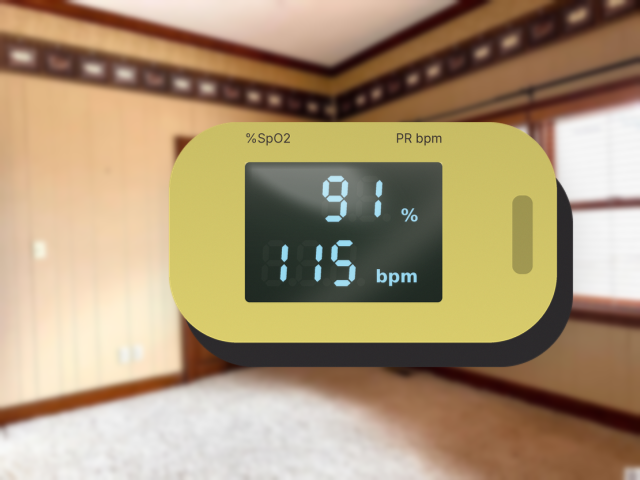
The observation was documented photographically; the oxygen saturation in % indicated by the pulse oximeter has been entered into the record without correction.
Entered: 91 %
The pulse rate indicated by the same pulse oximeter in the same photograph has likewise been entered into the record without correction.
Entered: 115 bpm
